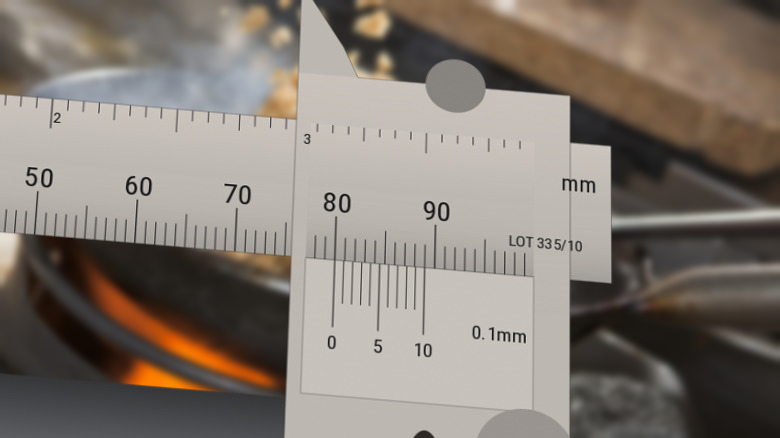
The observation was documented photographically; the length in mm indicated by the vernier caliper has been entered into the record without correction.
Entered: 80.0 mm
